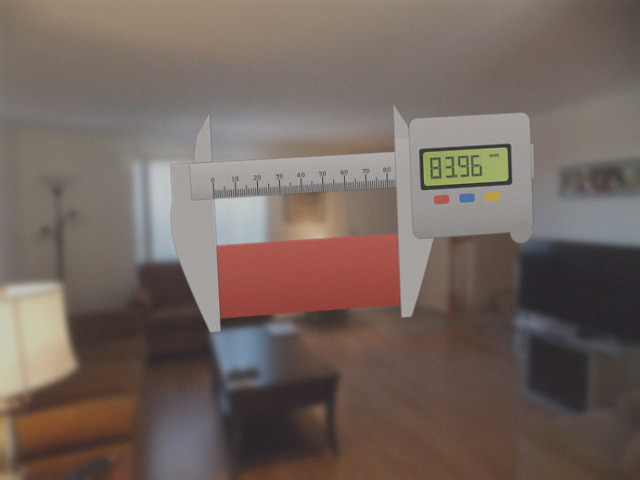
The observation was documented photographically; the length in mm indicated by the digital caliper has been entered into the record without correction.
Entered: 83.96 mm
